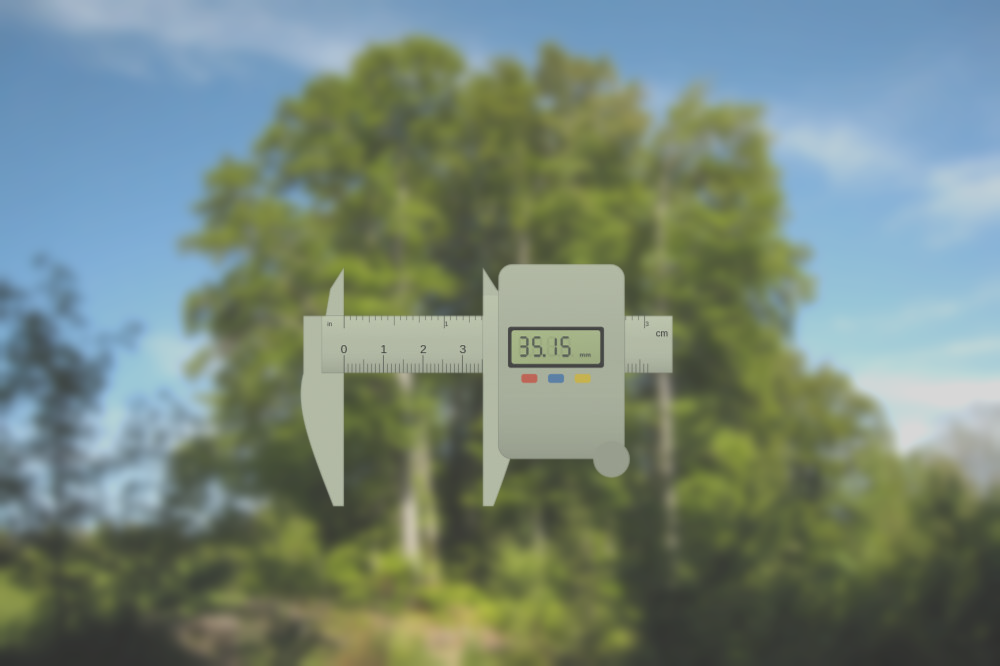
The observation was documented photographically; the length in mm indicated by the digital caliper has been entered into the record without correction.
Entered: 35.15 mm
